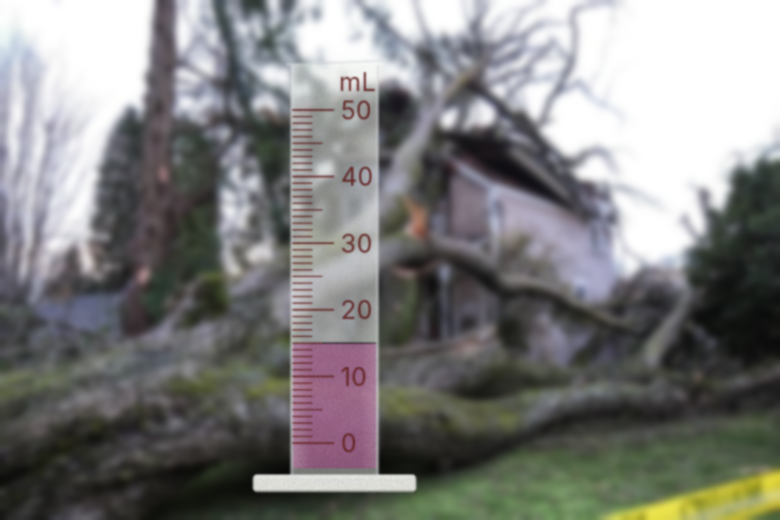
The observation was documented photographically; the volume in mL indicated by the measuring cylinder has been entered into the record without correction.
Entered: 15 mL
